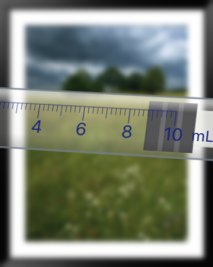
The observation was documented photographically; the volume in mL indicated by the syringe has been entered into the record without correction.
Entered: 8.8 mL
